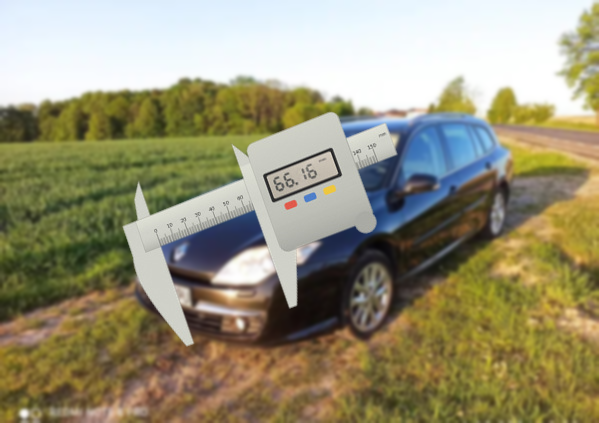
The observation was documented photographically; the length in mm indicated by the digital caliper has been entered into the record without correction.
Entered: 66.16 mm
